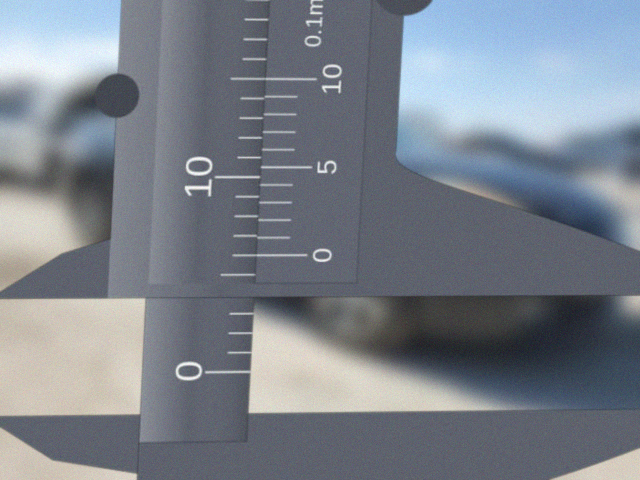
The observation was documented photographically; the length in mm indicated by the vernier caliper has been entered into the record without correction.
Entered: 6.0 mm
